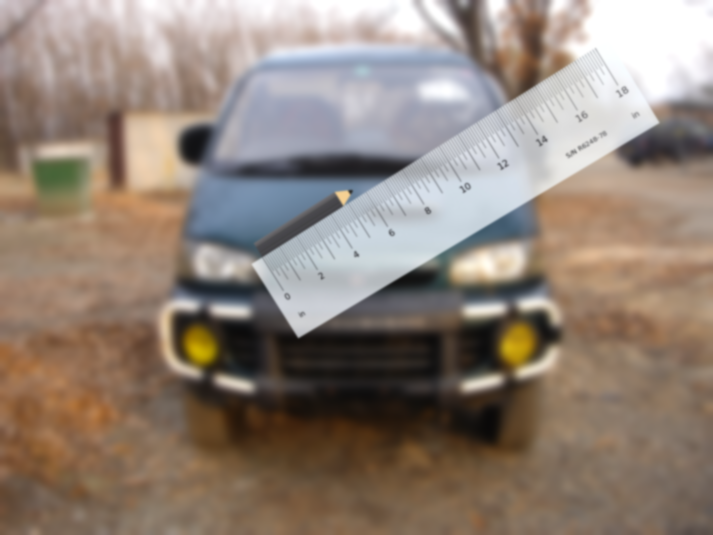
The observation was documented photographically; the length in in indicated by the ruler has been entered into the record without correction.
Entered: 5.5 in
